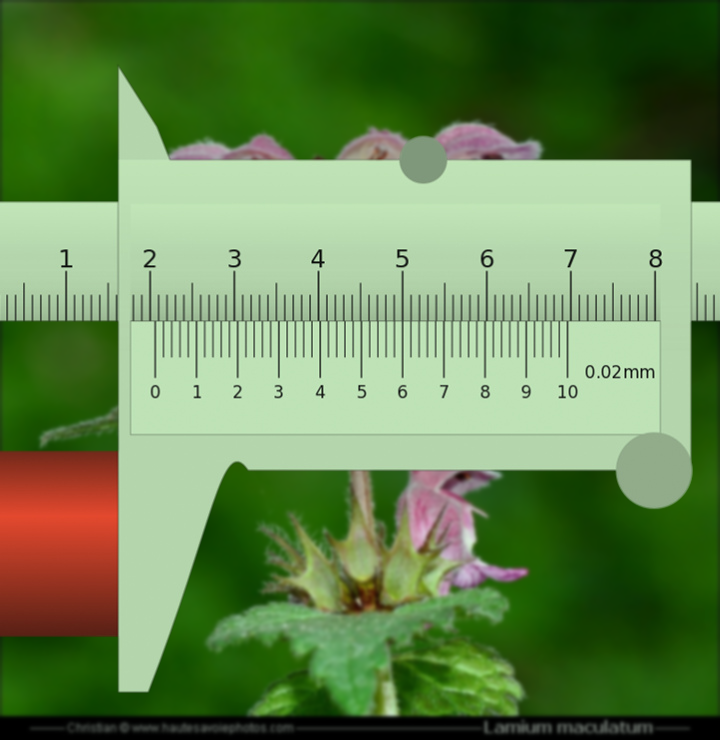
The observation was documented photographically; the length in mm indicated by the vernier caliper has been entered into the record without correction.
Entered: 20.6 mm
